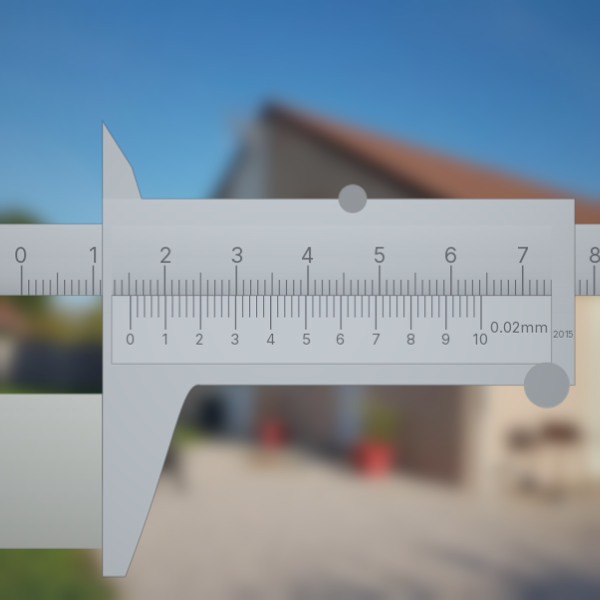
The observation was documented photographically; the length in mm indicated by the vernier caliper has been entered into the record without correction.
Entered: 15.2 mm
